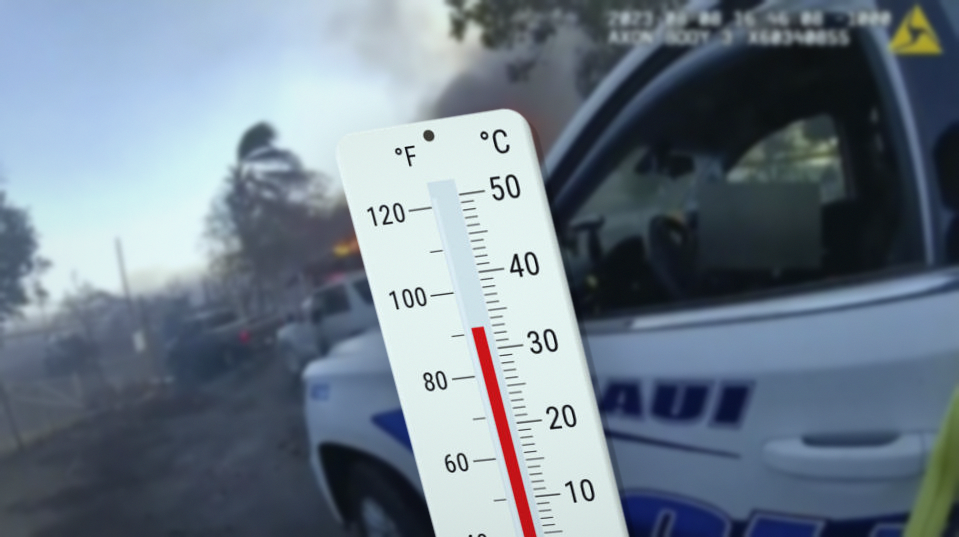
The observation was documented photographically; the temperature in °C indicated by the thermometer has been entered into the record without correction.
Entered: 33 °C
